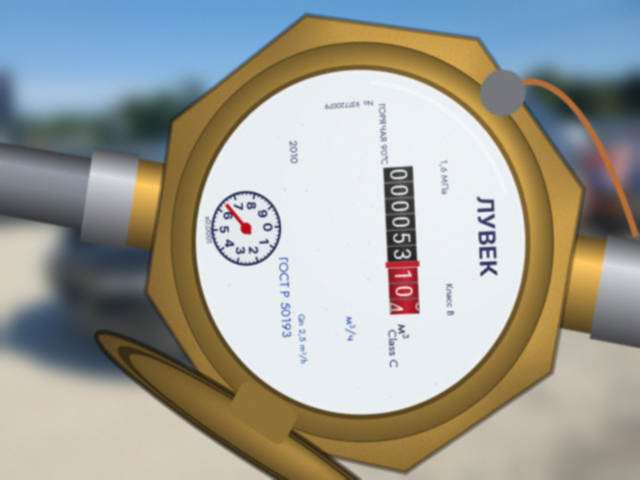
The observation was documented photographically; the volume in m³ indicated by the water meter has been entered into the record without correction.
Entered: 53.1036 m³
